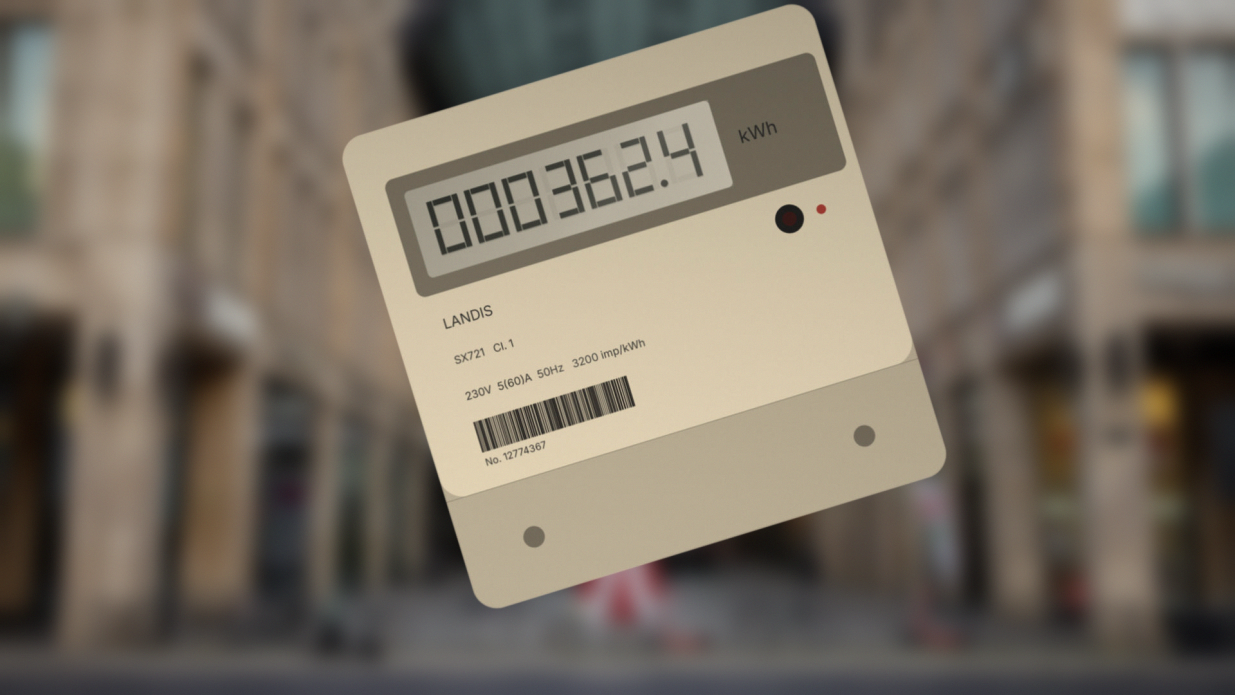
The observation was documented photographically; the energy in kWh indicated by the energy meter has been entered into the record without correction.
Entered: 362.4 kWh
